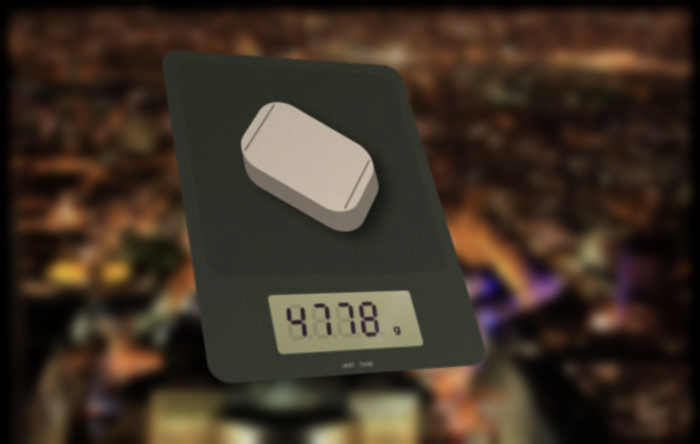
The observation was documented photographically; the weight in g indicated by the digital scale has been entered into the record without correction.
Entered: 4778 g
